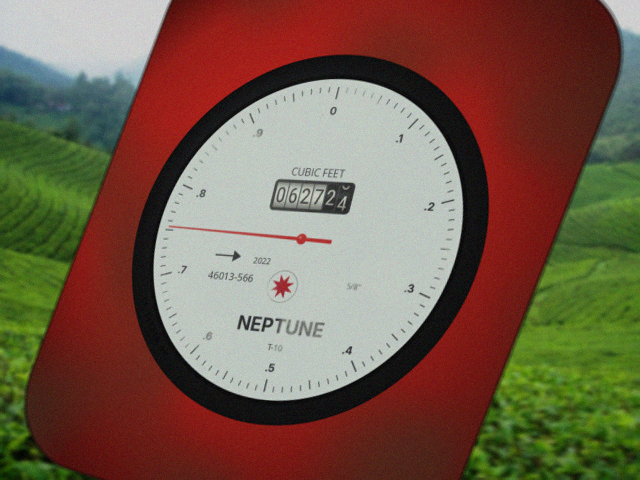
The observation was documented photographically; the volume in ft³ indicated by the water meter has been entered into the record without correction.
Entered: 62723.75 ft³
